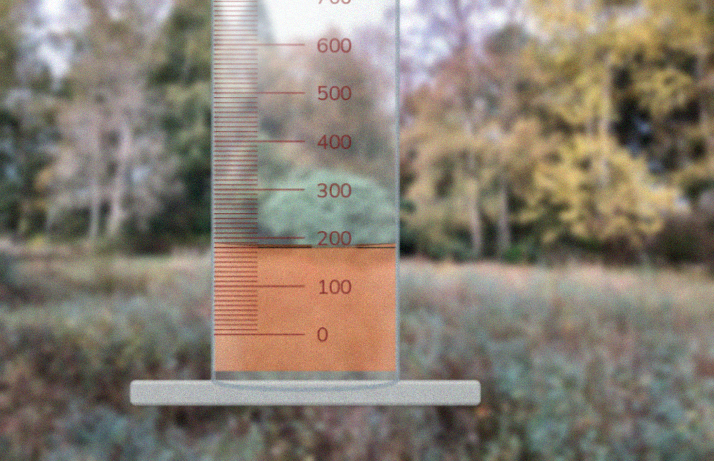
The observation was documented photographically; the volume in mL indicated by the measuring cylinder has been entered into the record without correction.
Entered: 180 mL
